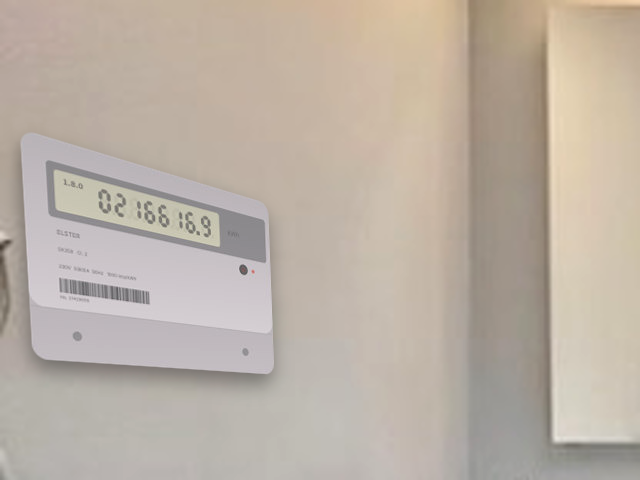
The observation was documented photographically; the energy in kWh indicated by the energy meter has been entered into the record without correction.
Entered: 216616.9 kWh
